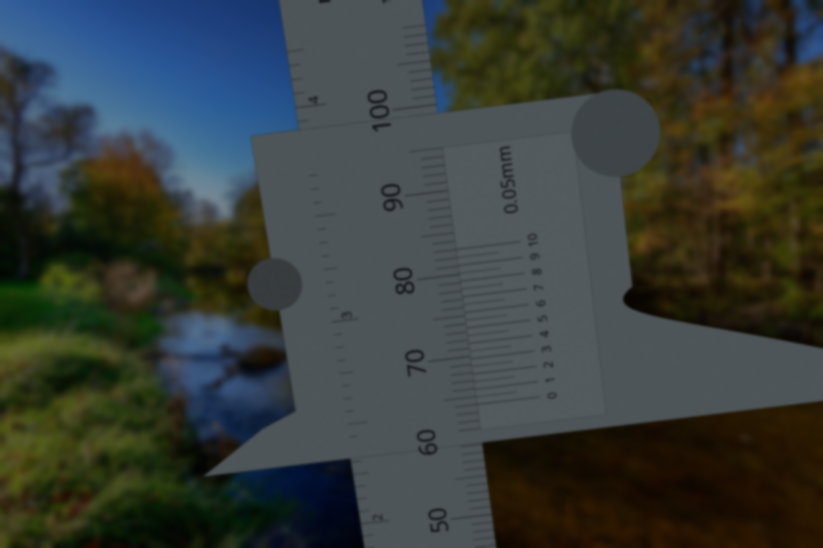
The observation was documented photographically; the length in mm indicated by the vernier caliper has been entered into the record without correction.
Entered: 64.0 mm
